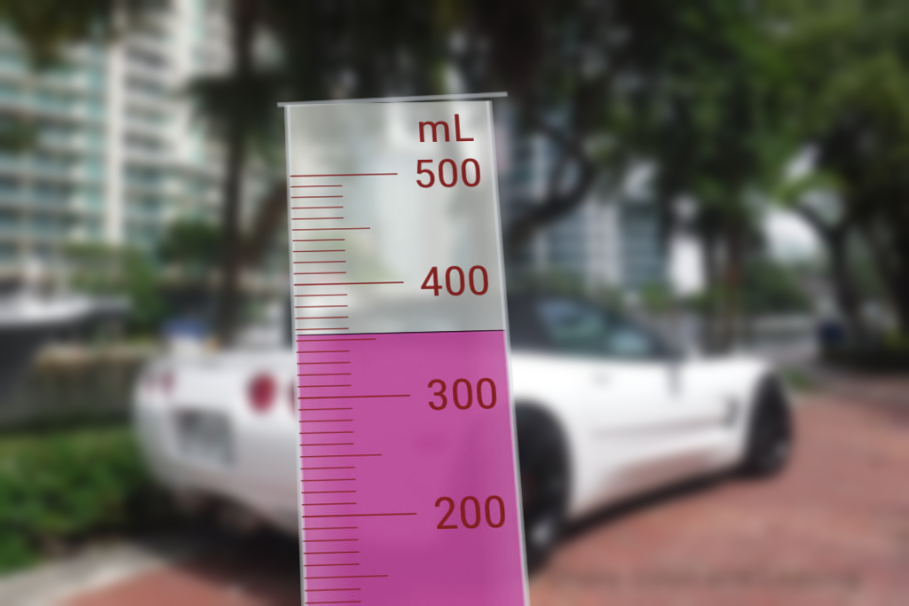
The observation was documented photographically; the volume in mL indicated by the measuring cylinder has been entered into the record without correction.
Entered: 355 mL
